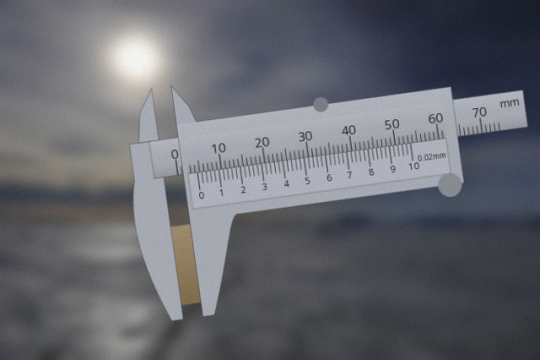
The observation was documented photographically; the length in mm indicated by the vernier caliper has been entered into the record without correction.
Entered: 4.5 mm
